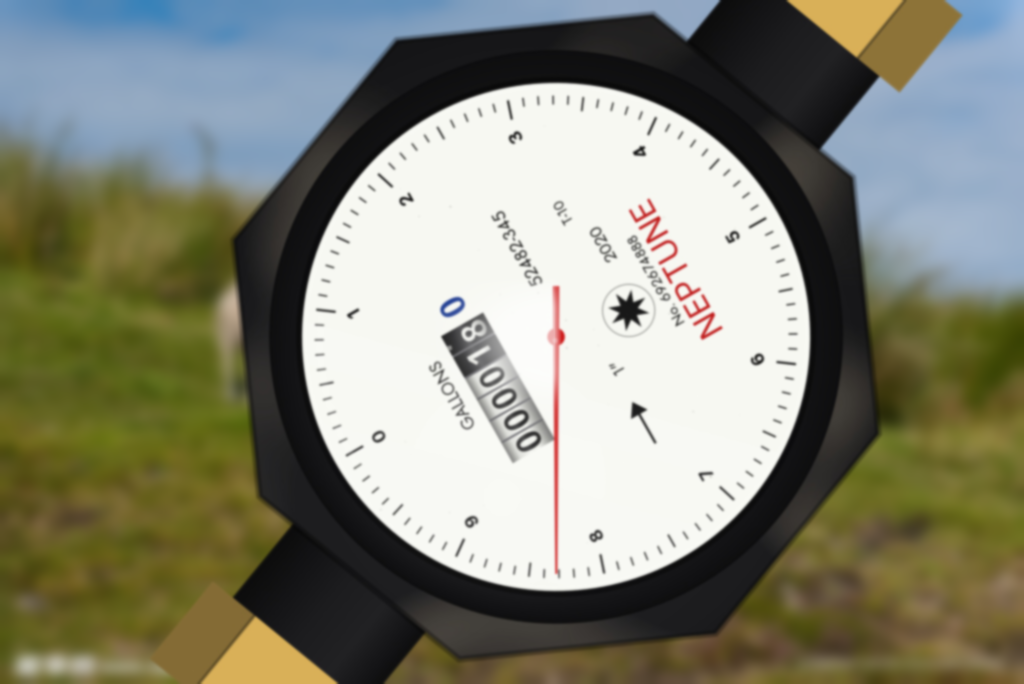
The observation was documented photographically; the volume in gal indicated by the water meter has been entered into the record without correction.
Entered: 178.3 gal
